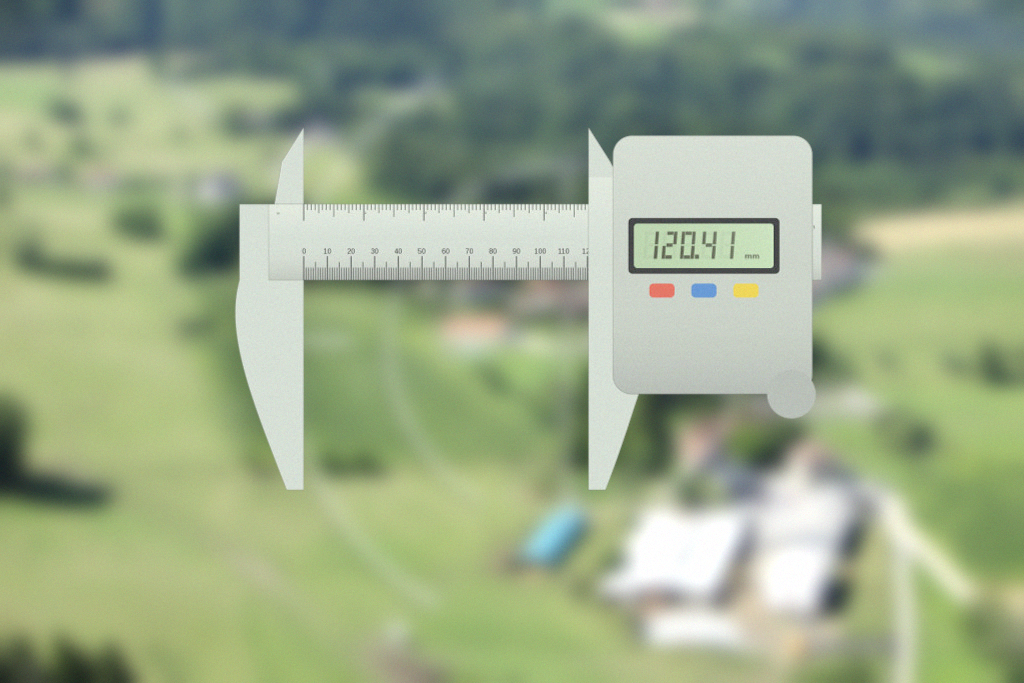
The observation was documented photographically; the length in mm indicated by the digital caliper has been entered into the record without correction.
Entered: 120.41 mm
